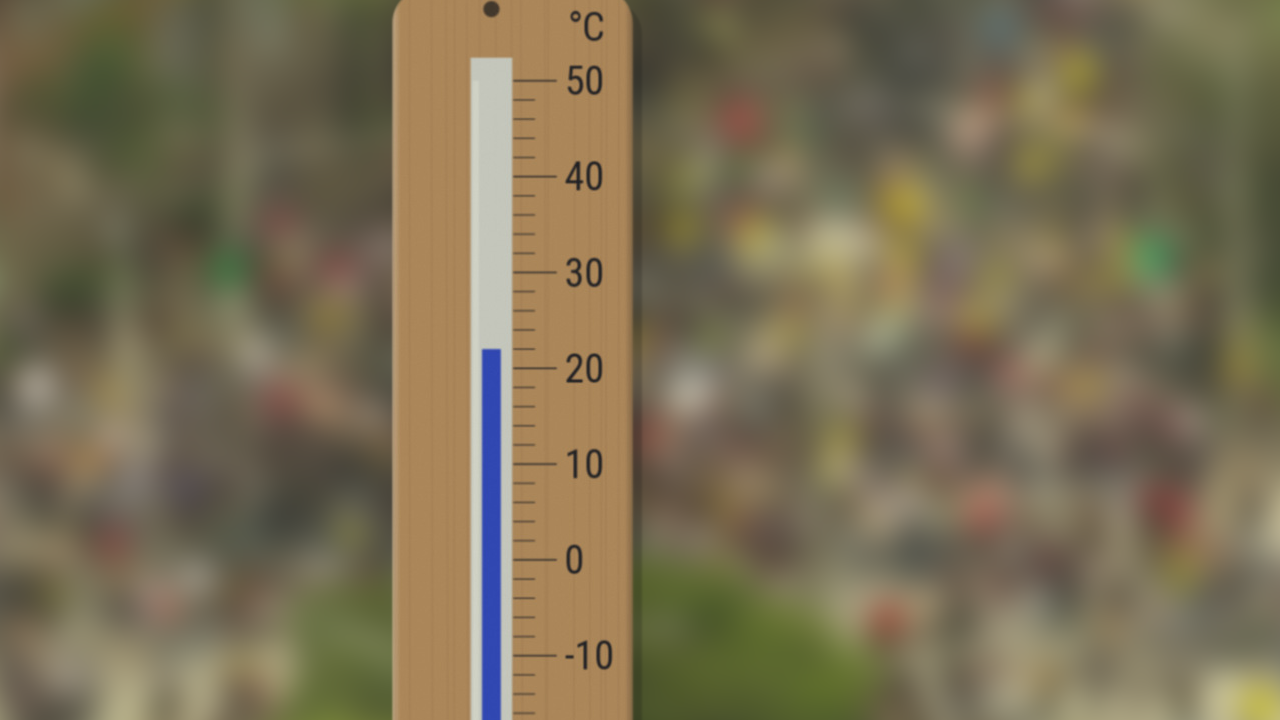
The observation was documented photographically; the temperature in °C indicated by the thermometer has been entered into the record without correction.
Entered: 22 °C
